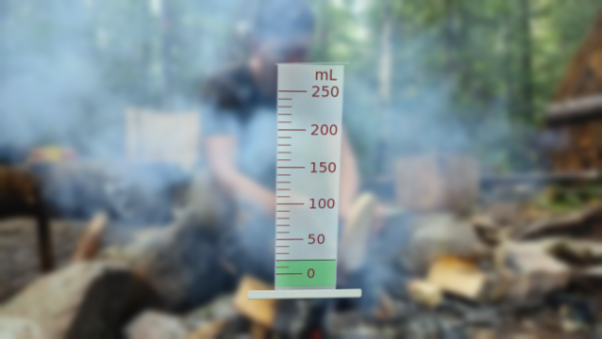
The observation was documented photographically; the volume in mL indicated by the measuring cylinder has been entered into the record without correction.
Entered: 20 mL
